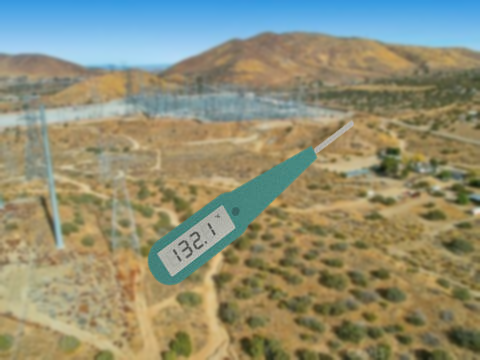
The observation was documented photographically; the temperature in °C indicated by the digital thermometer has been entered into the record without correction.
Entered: 132.1 °C
